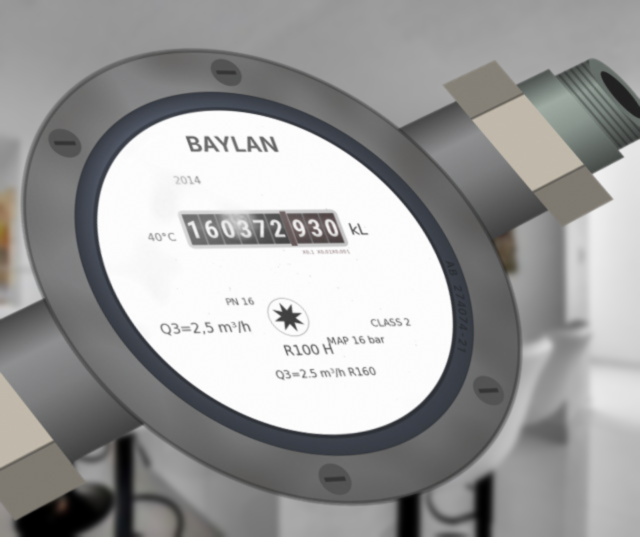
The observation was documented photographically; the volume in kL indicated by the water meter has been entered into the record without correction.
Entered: 160372.930 kL
